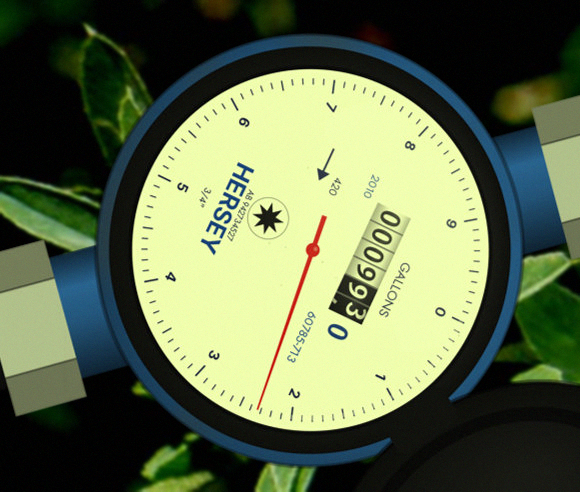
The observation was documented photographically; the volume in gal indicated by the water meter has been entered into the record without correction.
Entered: 9932.3 gal
